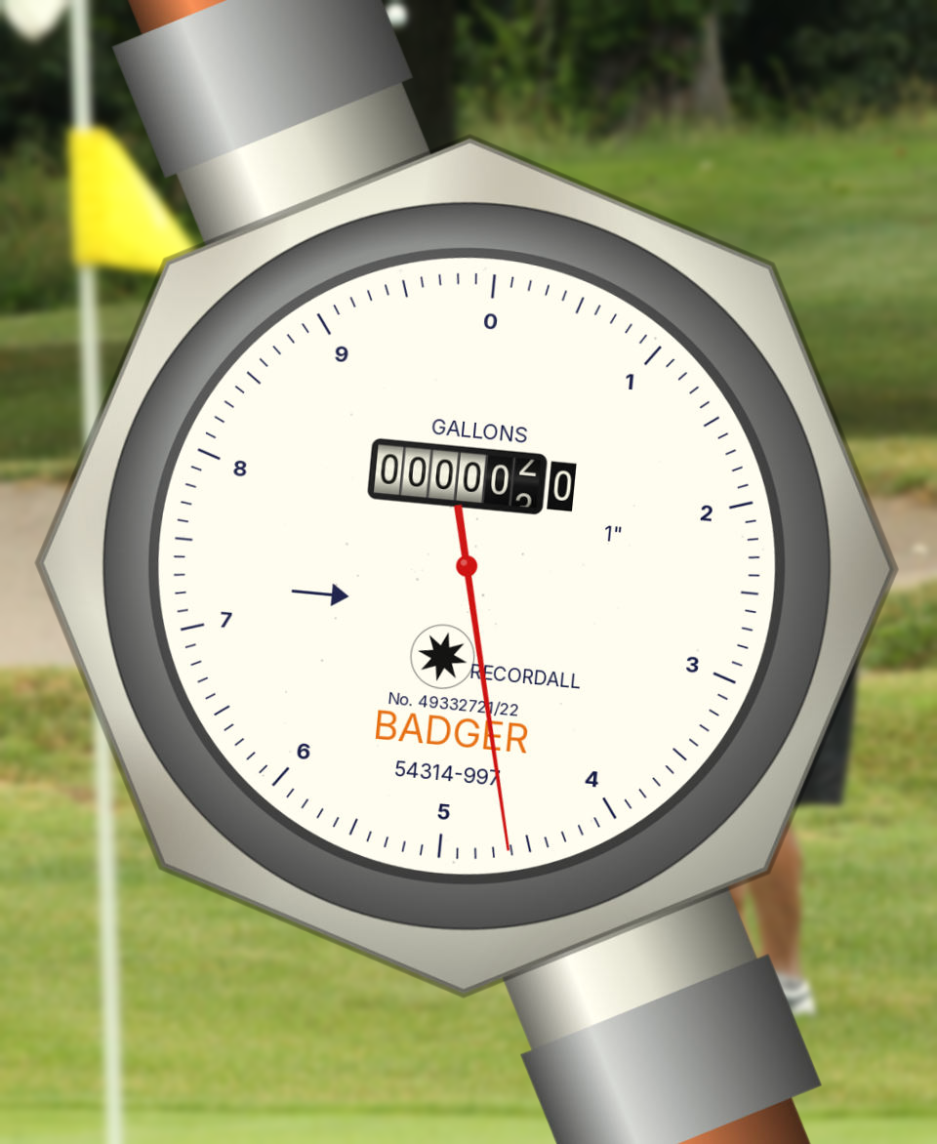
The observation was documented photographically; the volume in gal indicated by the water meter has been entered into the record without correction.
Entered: 24.6 gal
